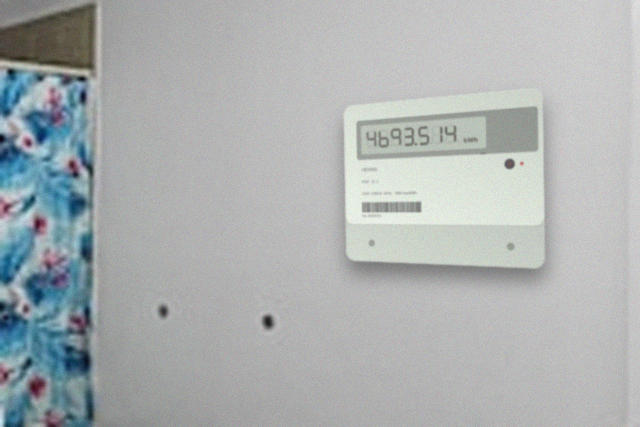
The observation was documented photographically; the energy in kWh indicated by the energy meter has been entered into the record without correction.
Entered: 4693.514 kWh
